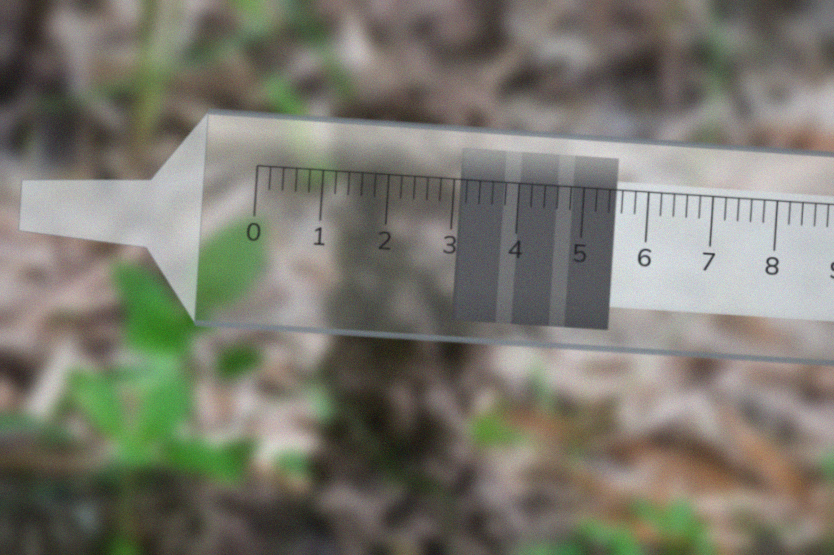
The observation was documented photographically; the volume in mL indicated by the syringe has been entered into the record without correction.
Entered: 3.1 mL
